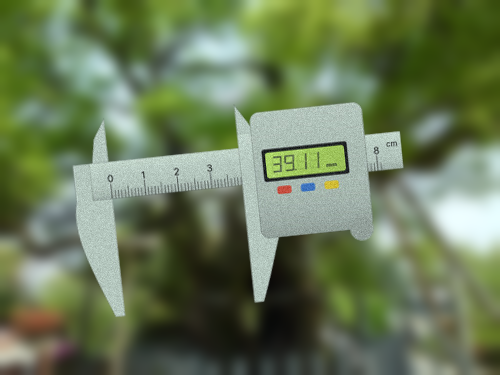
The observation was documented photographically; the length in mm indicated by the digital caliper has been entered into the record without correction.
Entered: 39.11 mm
